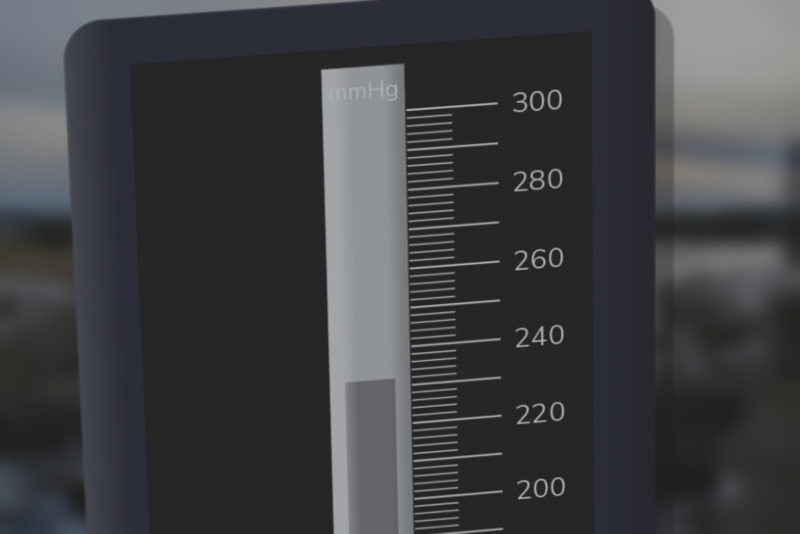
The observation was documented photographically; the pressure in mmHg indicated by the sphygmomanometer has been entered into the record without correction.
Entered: 232 mmHg
